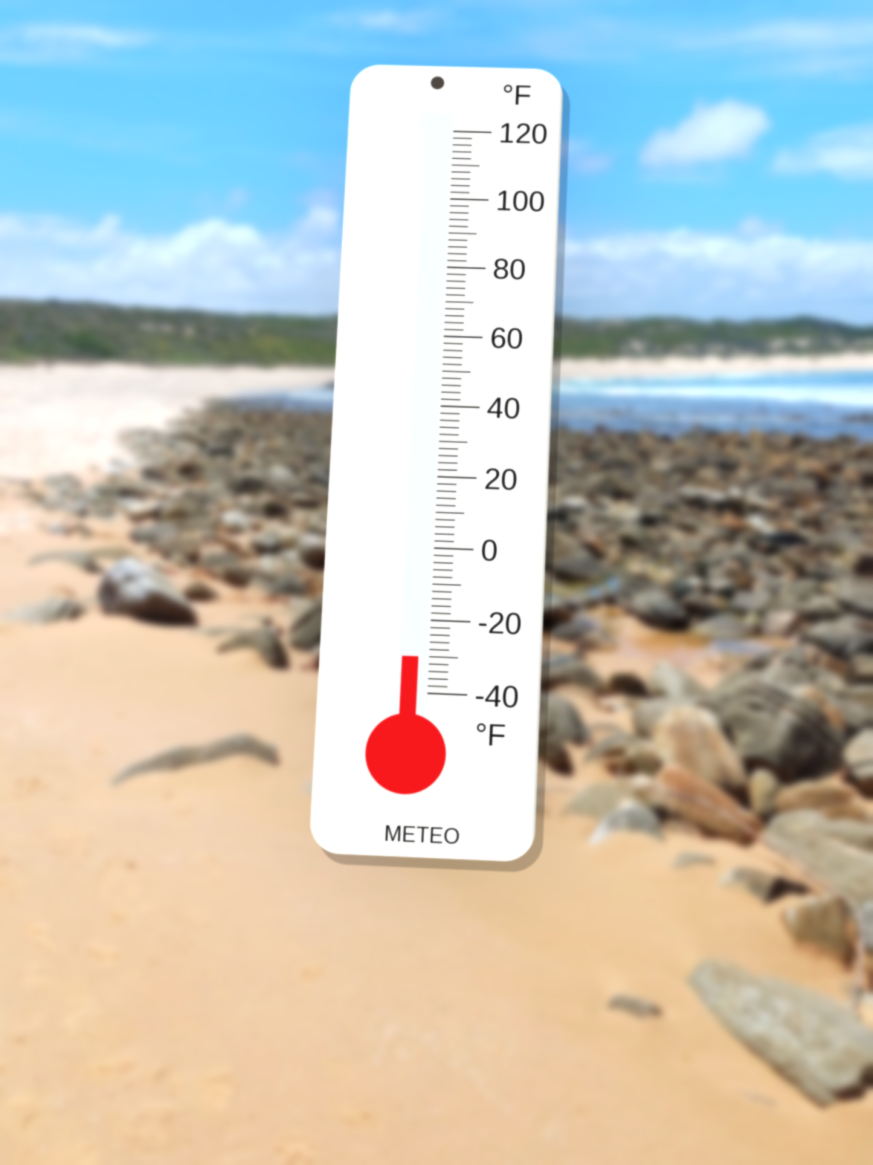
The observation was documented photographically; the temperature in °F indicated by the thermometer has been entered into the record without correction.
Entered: -30 °F
